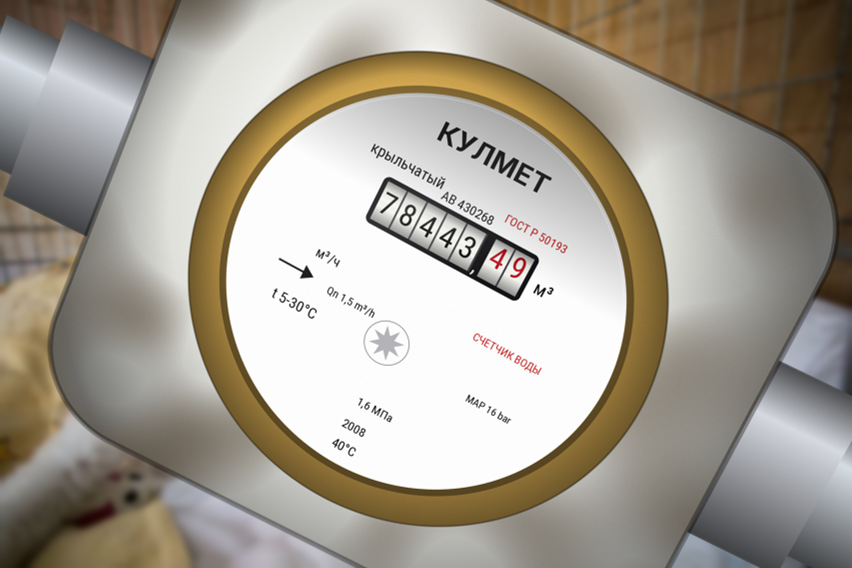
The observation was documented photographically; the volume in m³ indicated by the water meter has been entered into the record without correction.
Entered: 78443.49 m³
